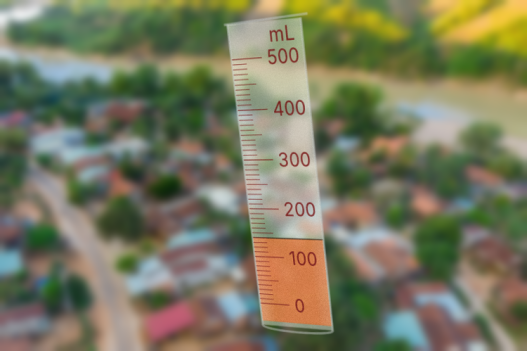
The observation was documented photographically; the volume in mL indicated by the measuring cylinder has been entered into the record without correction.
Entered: 140 mL
